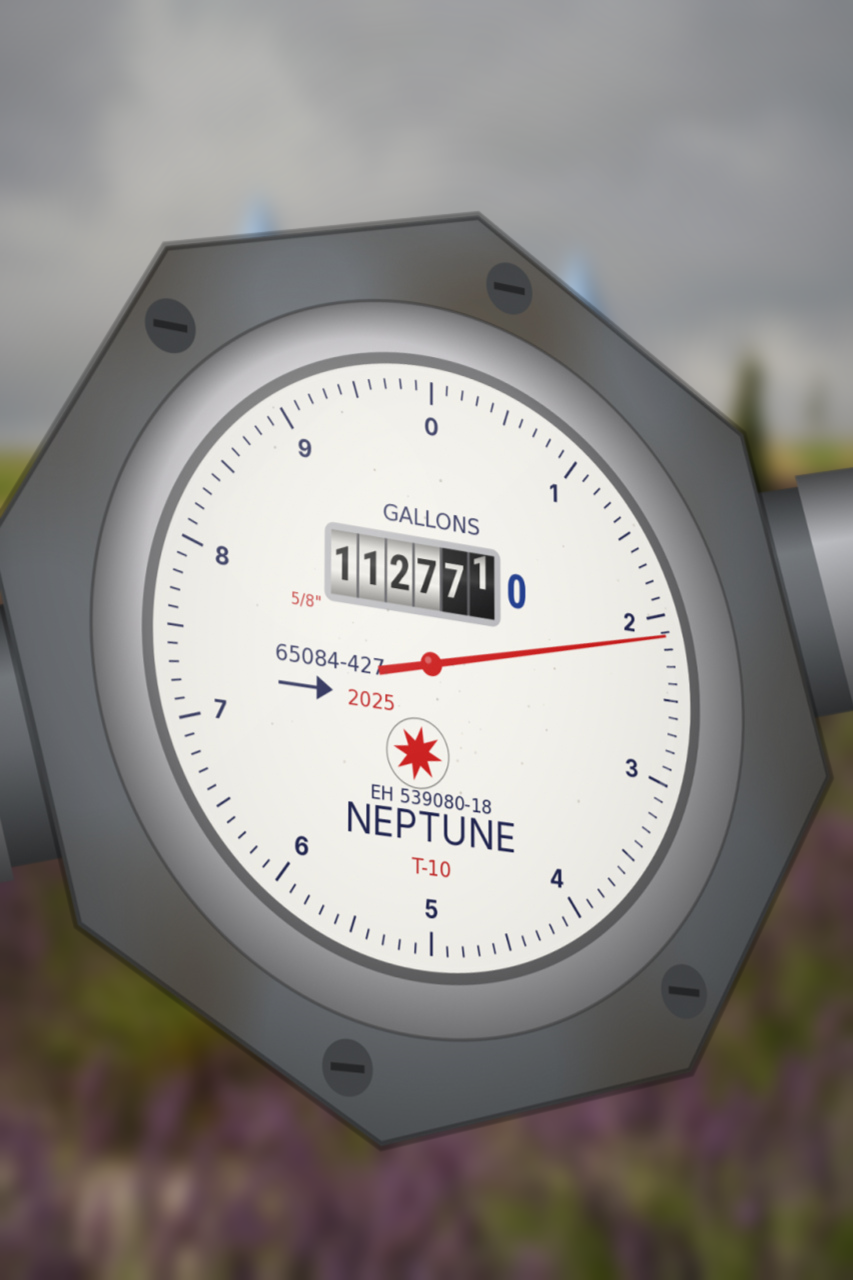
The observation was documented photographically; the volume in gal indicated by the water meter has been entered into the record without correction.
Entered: 1127712.1 gal
